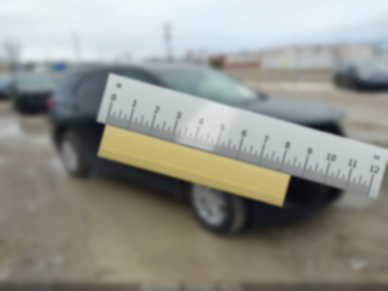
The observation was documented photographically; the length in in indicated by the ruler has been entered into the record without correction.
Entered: 8.5 in
